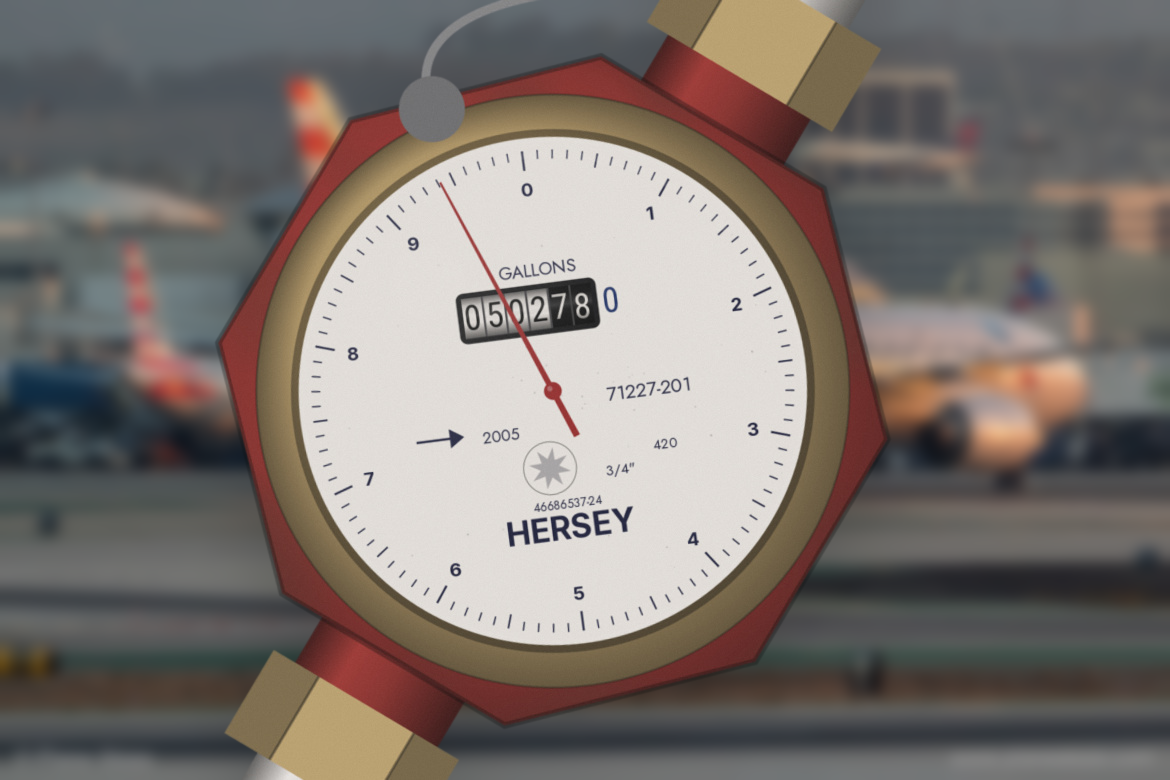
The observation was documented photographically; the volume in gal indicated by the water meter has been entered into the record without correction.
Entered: 502779.4 gal
